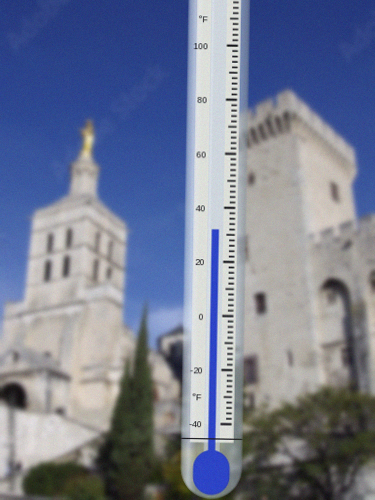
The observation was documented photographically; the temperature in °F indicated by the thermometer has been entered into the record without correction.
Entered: 32 °F
